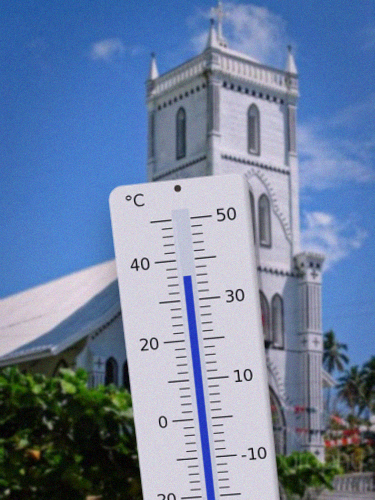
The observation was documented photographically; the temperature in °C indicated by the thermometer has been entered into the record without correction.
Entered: 36 °C
